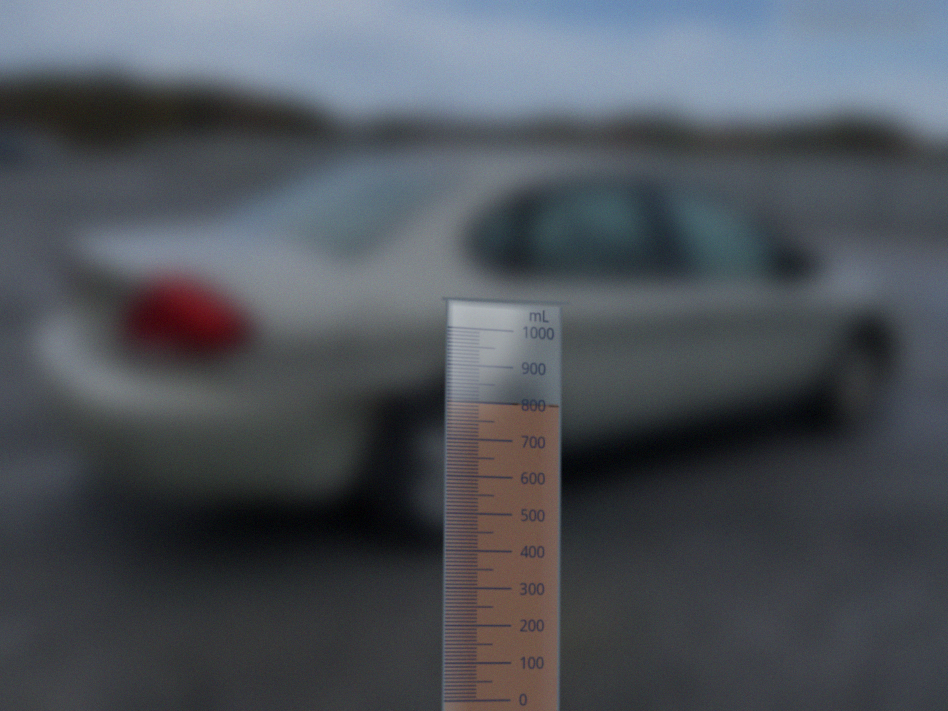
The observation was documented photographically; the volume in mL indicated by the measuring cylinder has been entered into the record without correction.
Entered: 800 mL
